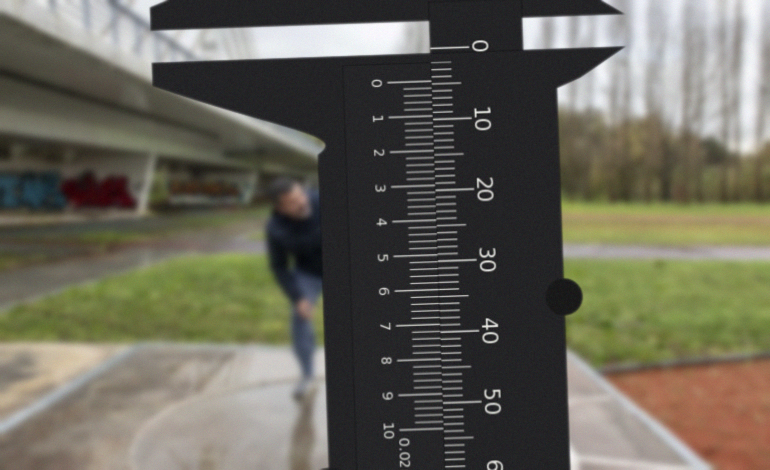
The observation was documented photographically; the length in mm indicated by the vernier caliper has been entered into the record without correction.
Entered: 4.6 mm
